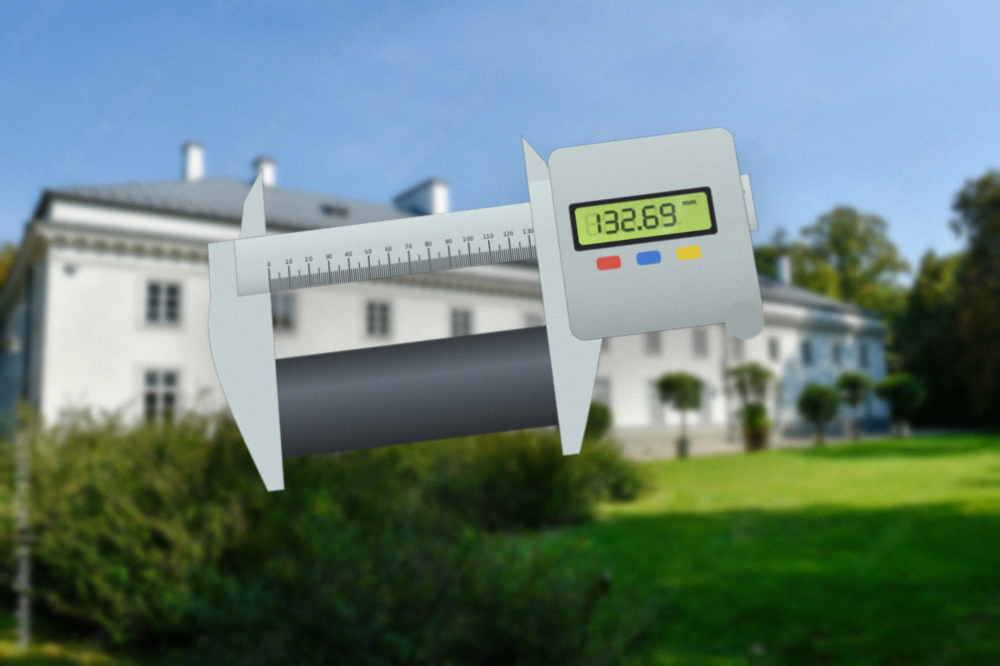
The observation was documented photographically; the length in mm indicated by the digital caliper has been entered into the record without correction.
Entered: 132.69 mm
